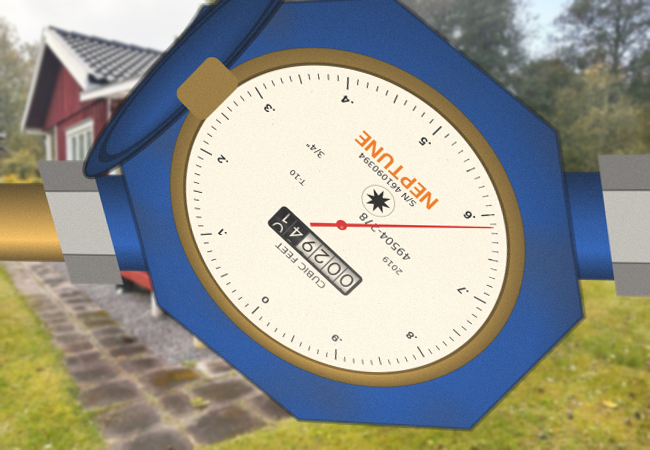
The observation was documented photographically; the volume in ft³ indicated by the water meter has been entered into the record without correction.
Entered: 2940.61 ft³
